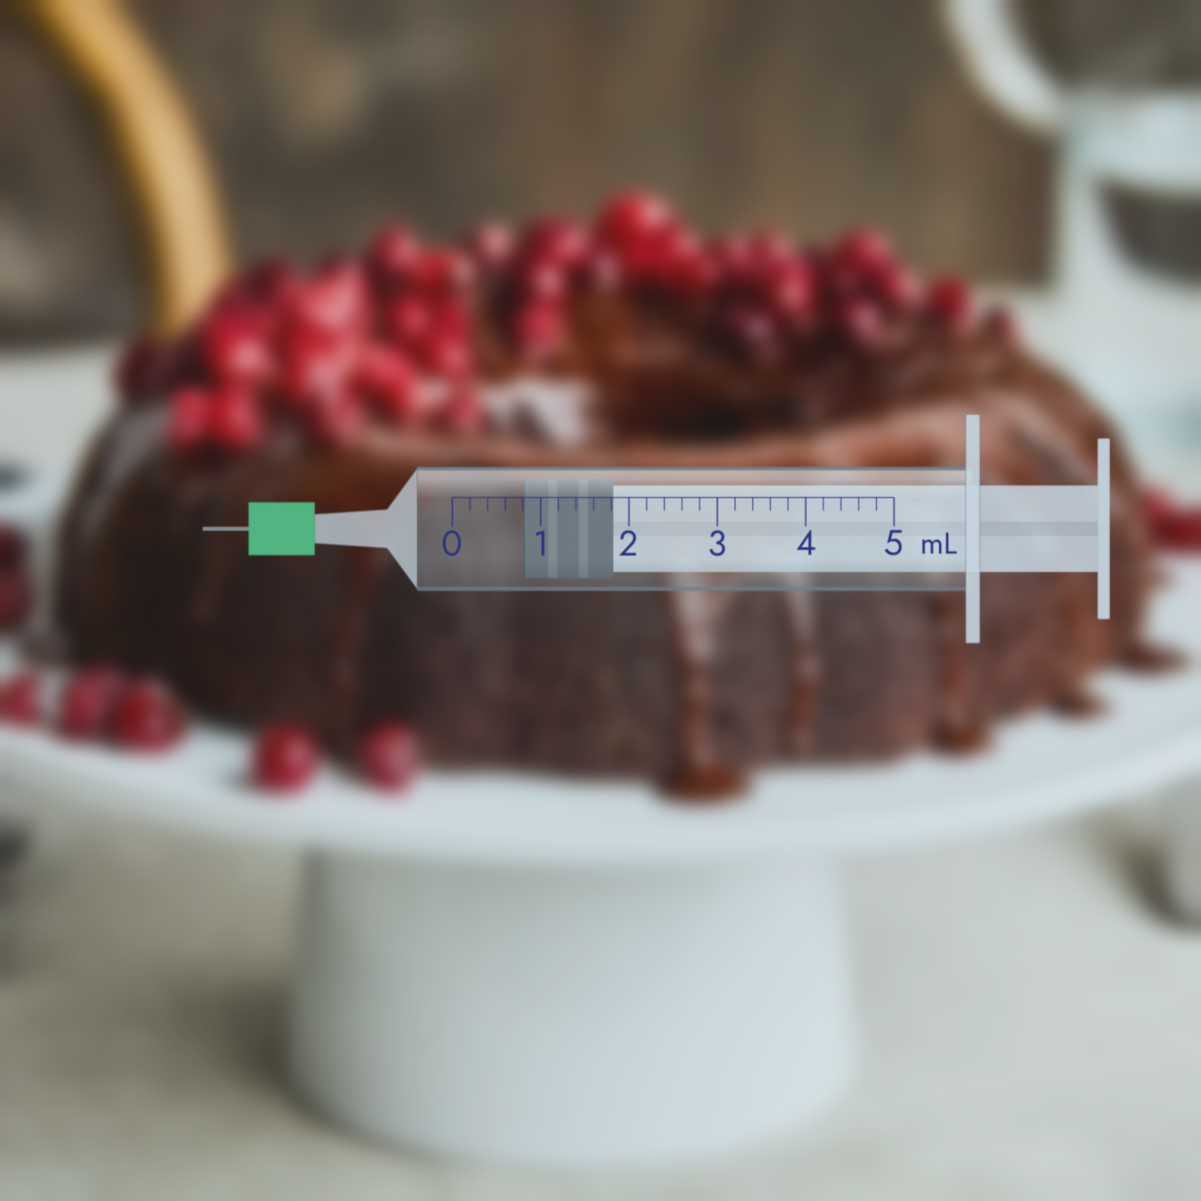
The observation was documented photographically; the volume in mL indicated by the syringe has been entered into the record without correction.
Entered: 0.8 mL
